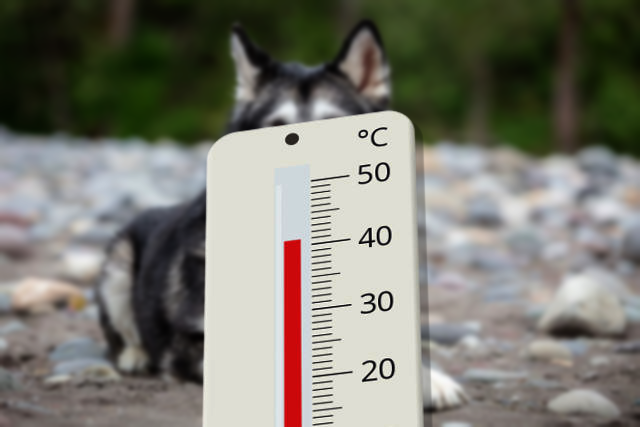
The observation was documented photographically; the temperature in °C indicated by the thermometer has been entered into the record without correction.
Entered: 41 °C
